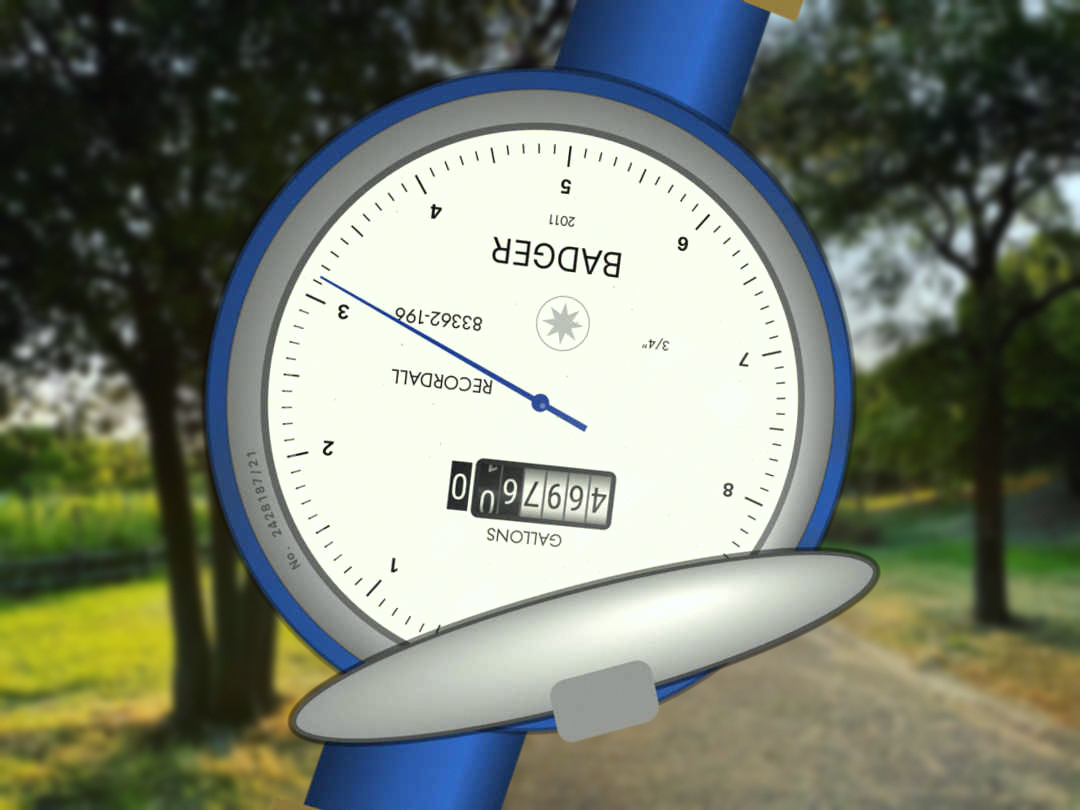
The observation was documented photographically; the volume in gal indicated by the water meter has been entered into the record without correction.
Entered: 4697603.1 gal
